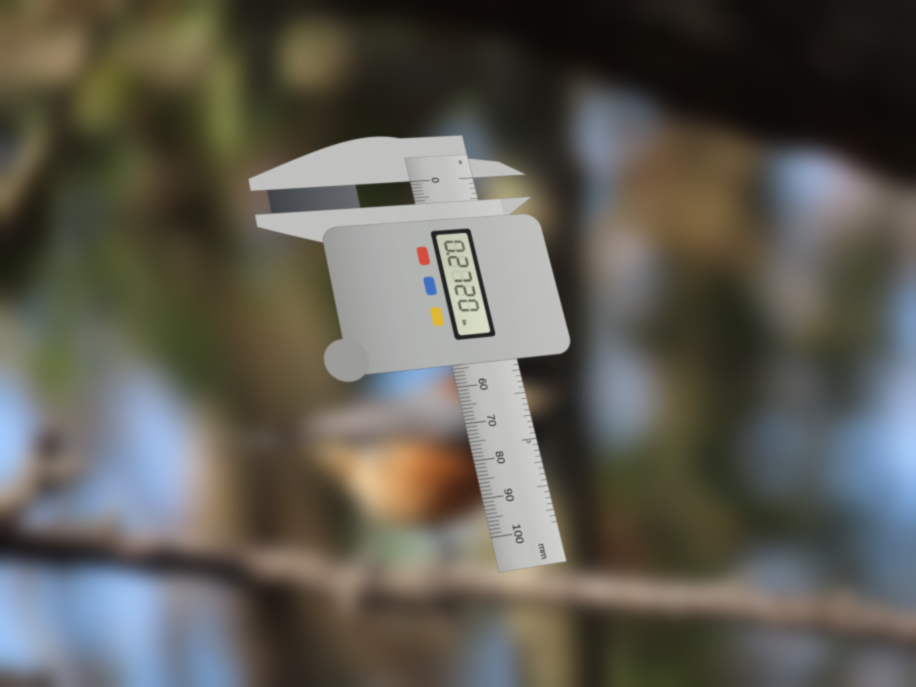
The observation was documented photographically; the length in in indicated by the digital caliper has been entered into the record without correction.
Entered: 0.2720 in
